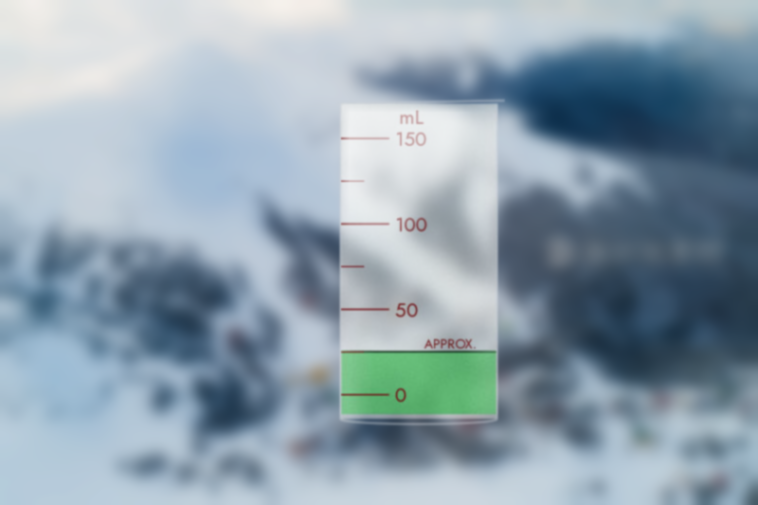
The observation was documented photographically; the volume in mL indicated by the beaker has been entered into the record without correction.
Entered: 25 mL
